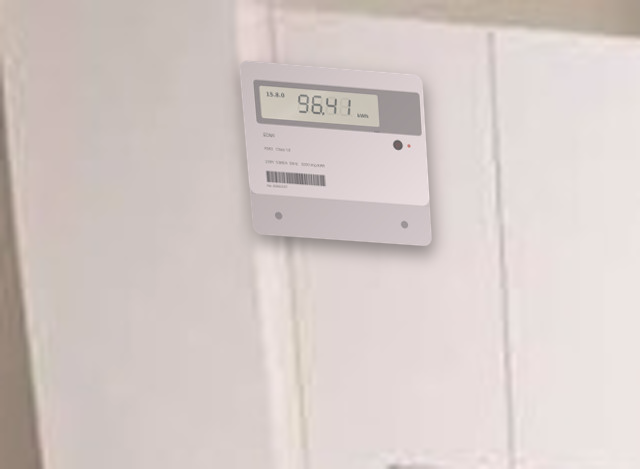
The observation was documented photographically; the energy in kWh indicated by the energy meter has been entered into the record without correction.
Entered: 96.41 kWh
